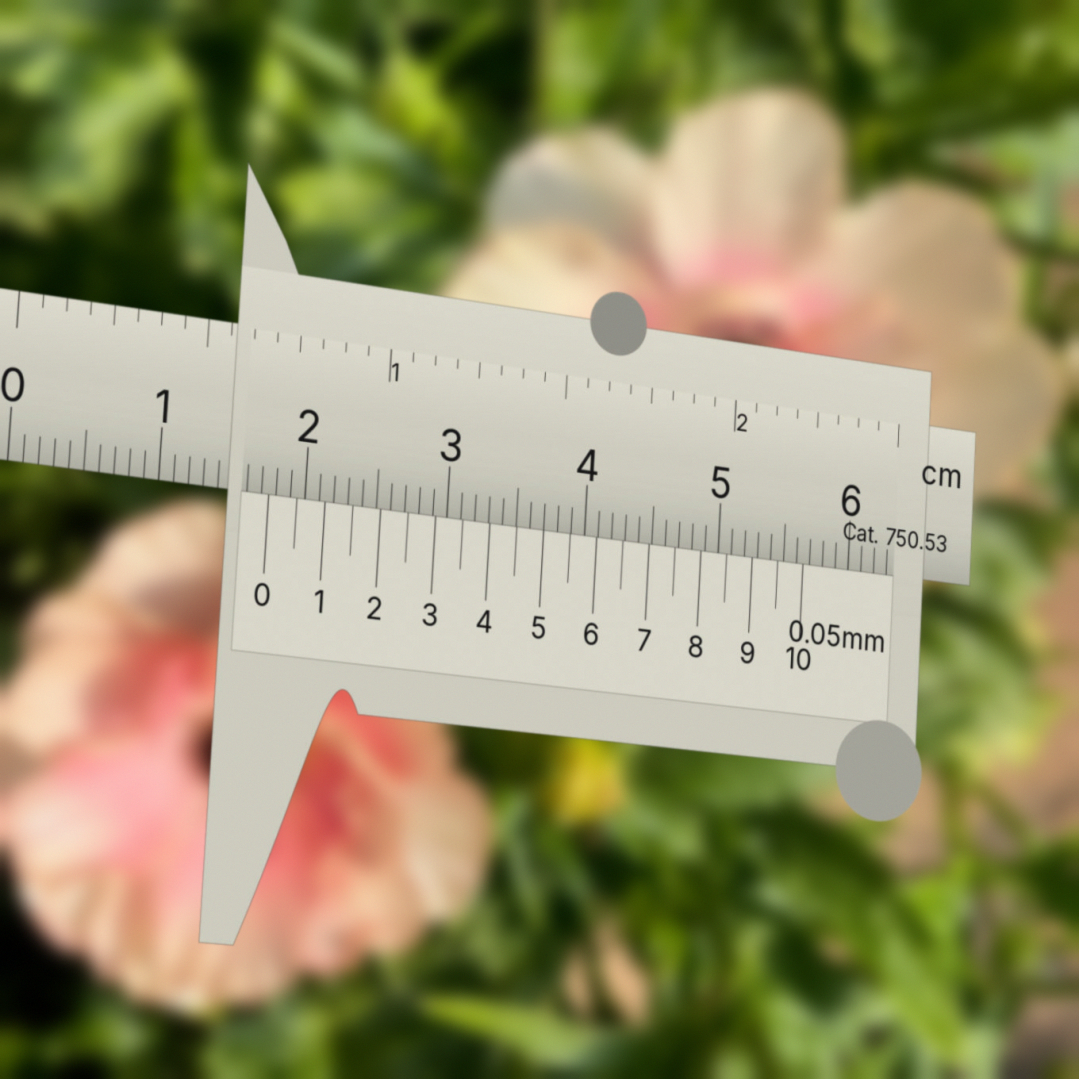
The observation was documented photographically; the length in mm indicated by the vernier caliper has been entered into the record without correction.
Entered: 17.5 mm
